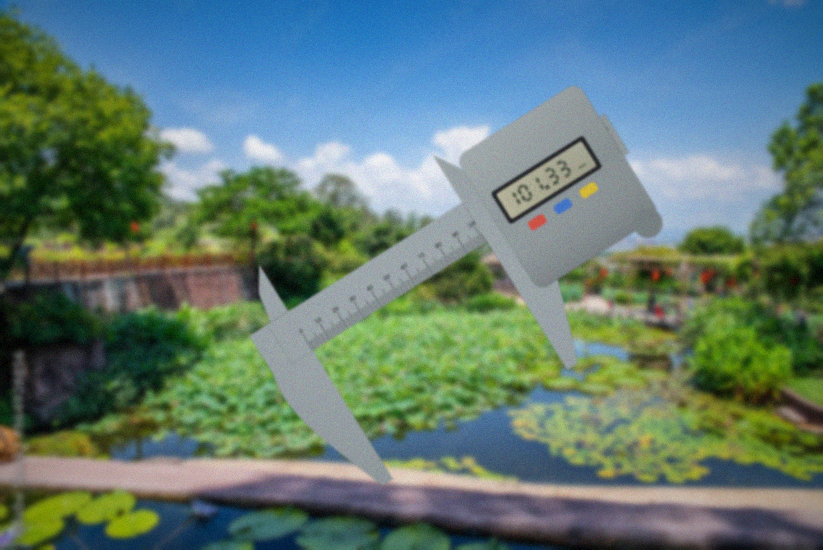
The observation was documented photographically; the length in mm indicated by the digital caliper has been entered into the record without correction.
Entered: 101.33 mm
